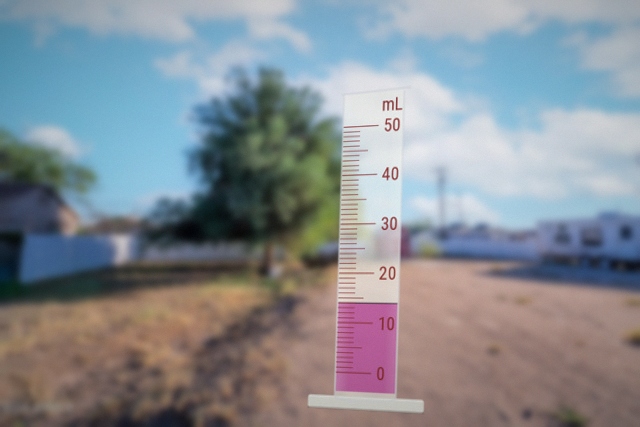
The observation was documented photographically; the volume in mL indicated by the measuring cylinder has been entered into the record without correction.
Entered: 14 mL
